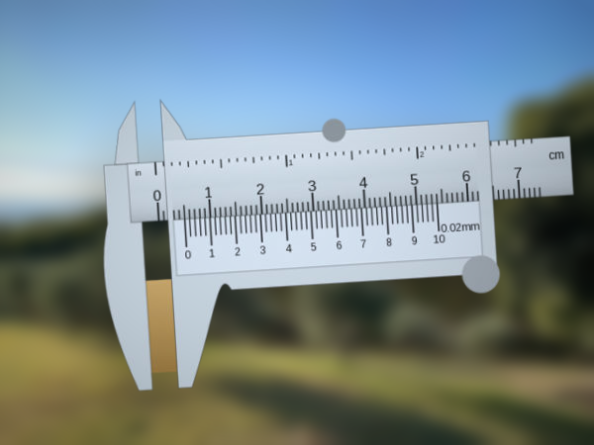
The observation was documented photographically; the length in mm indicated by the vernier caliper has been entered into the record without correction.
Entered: 5.0 mm
